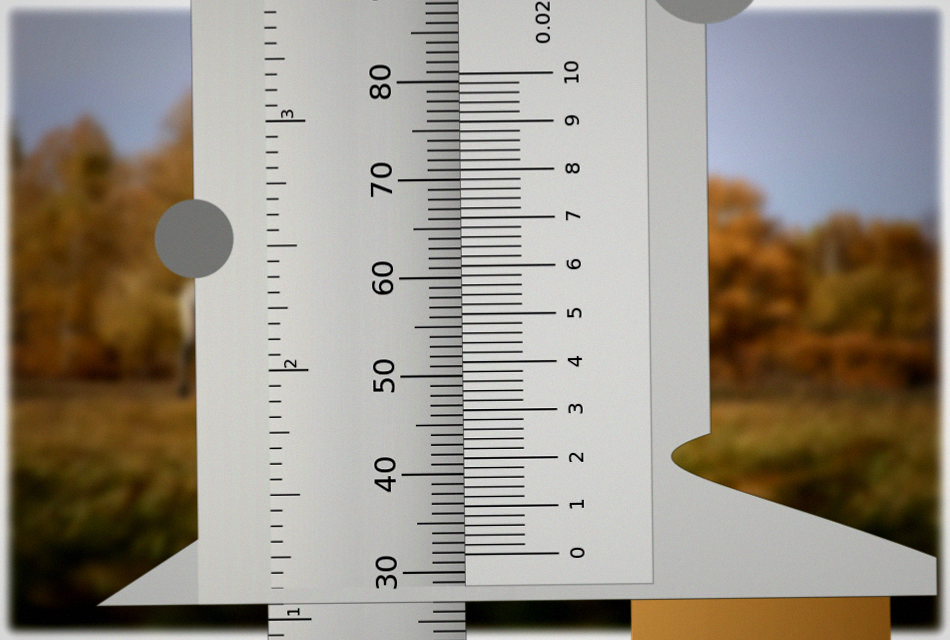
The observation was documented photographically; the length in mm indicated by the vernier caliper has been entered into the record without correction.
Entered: 31.8 mm
